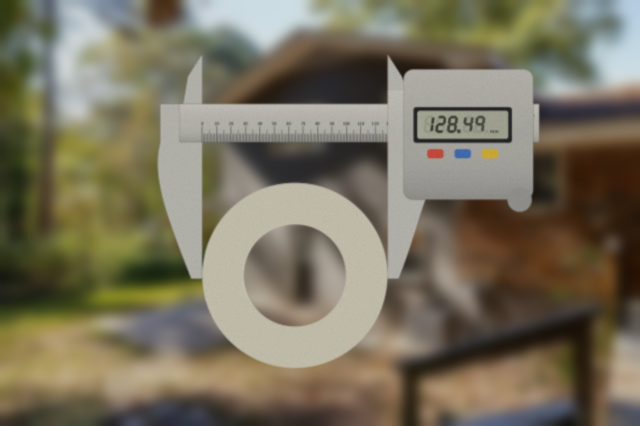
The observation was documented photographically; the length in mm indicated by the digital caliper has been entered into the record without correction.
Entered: 128.49 mm
